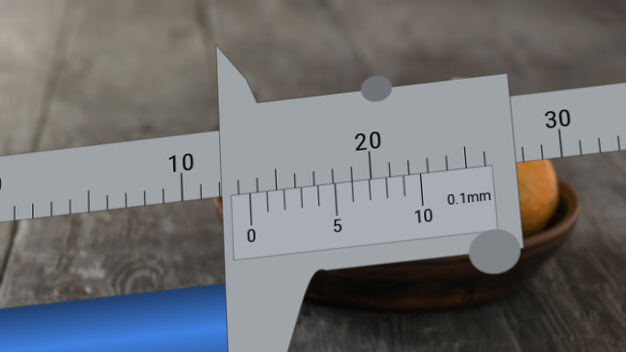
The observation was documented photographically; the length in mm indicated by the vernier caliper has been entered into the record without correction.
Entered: 13.6 mm
